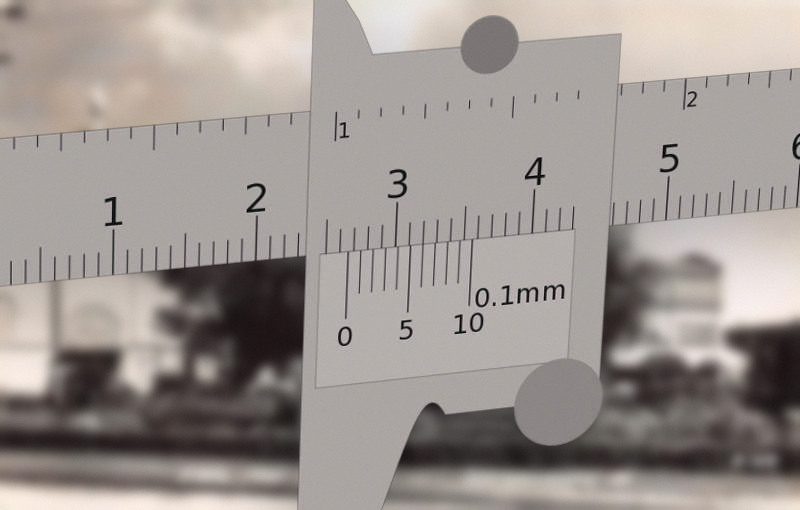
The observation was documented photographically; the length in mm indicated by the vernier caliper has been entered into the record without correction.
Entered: 26.6 mm
